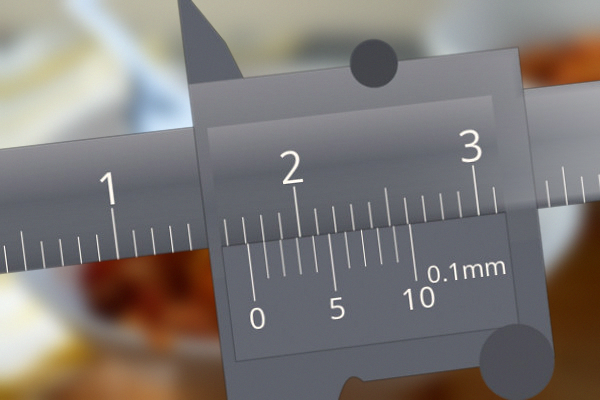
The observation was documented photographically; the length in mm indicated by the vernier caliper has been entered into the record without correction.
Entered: 17.1 mm
